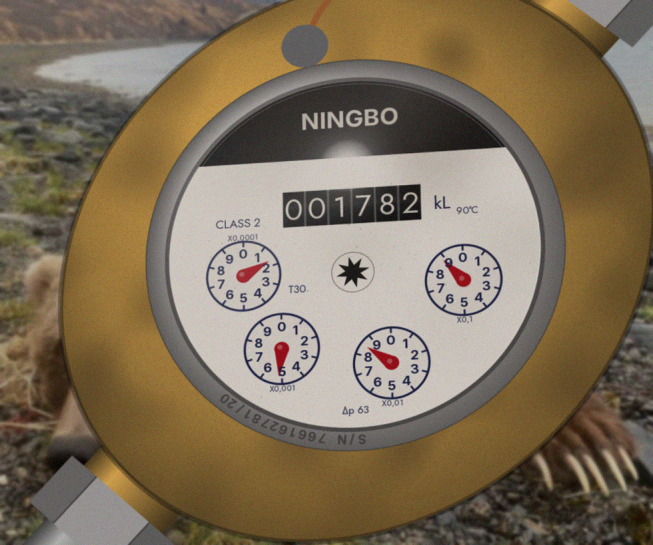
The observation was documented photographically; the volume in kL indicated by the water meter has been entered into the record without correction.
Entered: 1782.8851 kL
